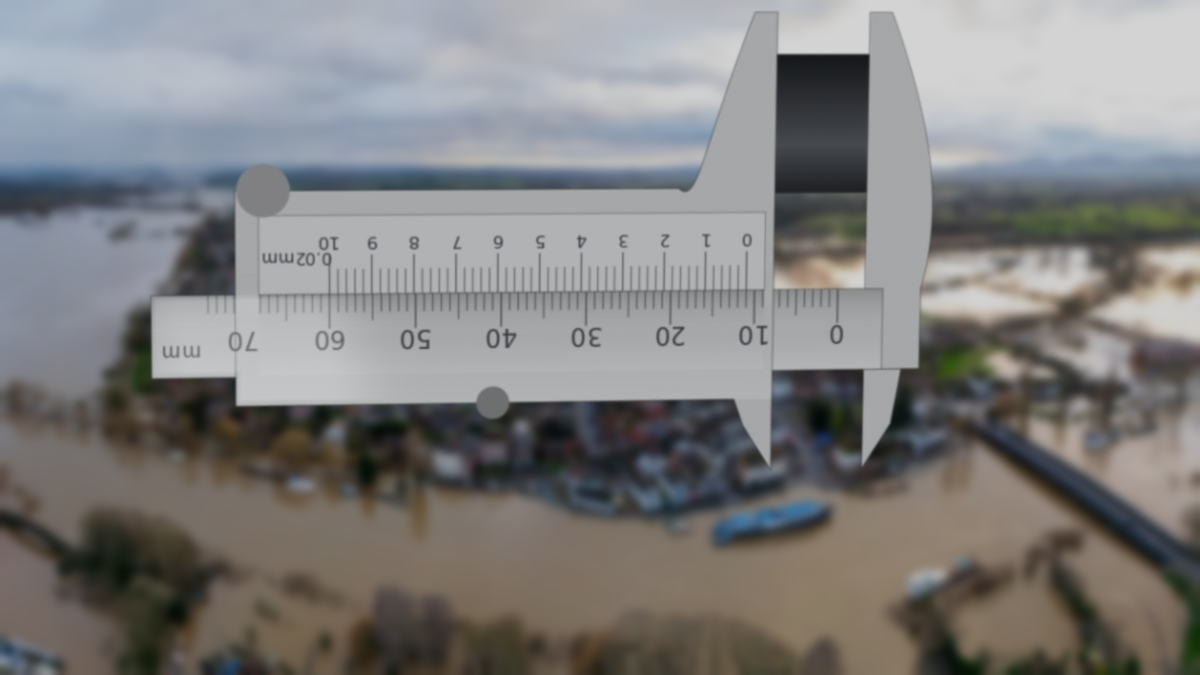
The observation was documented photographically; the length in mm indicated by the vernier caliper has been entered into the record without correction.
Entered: 11.0 mm
